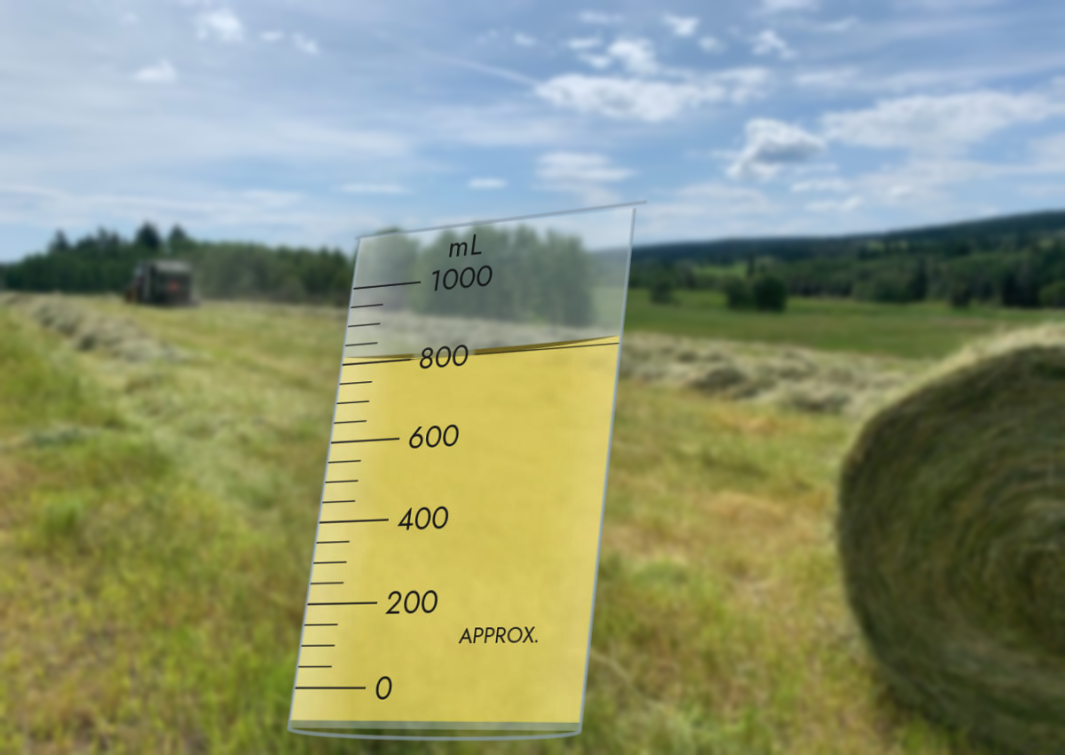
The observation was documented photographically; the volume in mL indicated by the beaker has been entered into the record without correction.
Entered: 800 mL
